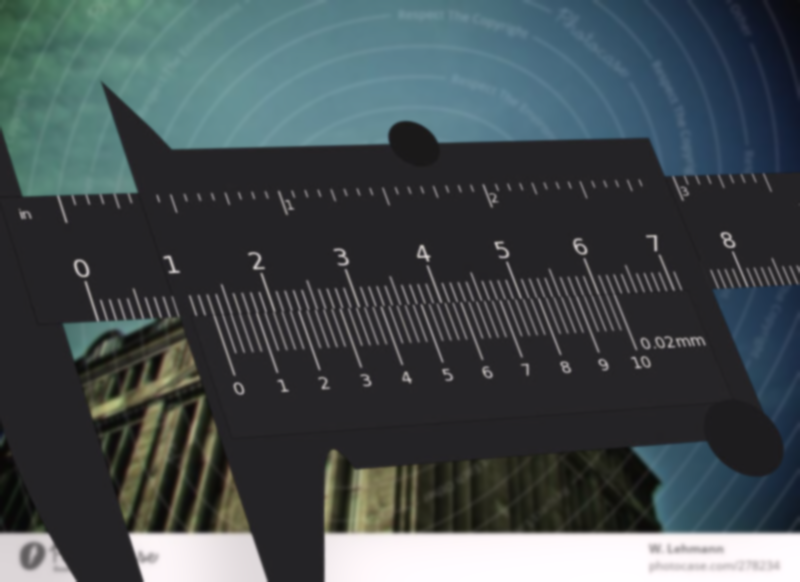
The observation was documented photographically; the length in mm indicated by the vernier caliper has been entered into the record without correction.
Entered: 13.0 mm
